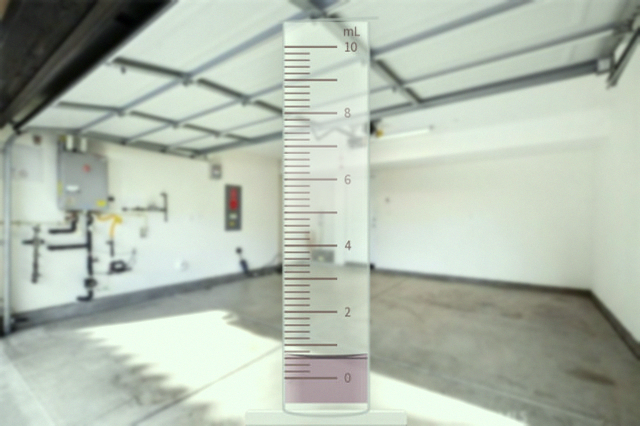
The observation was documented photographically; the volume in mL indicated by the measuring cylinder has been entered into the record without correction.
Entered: 0.6 mL
